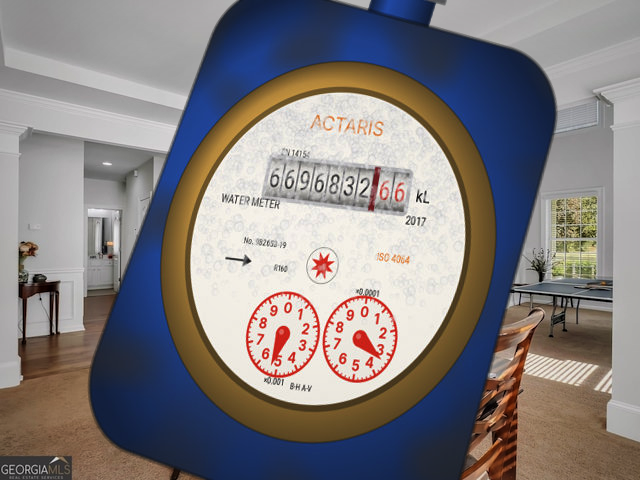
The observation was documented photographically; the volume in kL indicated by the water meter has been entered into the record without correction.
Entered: 6696832.6653 kL
